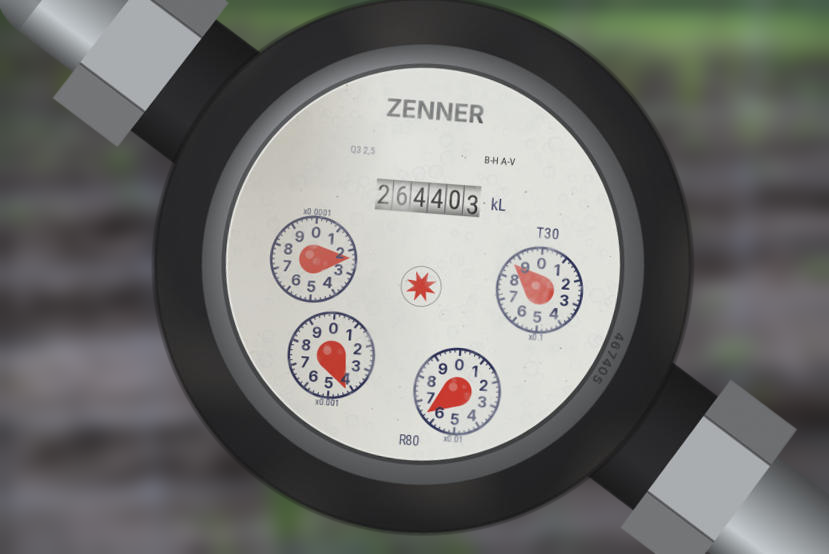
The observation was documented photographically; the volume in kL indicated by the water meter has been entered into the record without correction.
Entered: 264402.8642 kL
